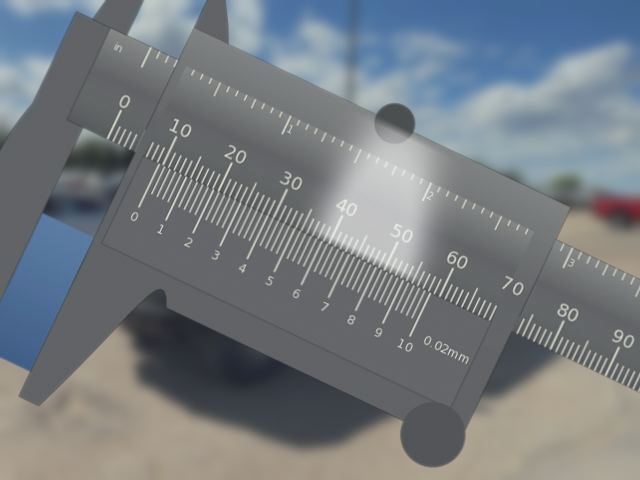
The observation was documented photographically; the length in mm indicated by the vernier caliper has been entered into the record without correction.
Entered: 9.4 mm
